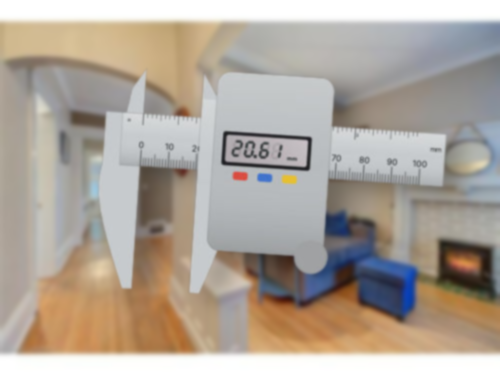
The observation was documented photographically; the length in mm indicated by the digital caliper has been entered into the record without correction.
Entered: 20.61 mm
